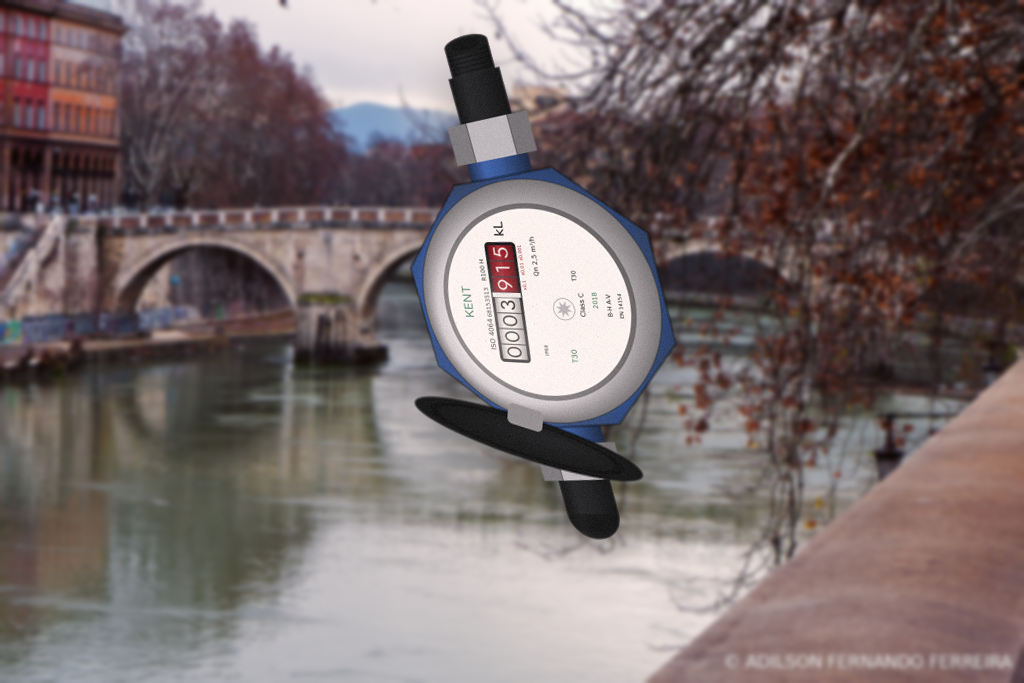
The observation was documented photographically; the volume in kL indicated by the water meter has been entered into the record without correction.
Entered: 3.915 kL
